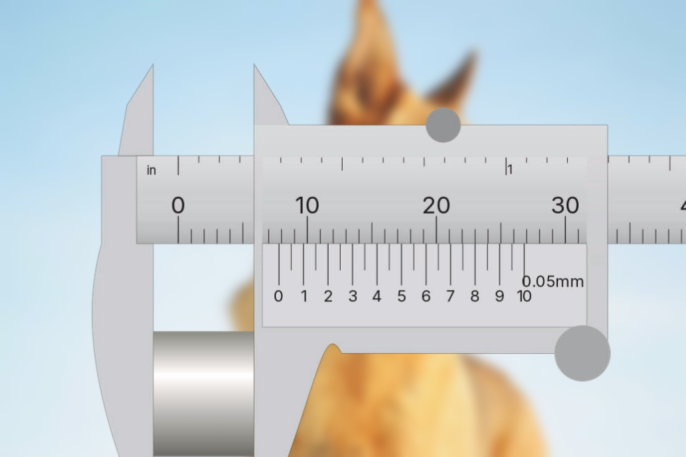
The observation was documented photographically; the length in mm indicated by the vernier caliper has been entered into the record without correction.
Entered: 7.8 mm
